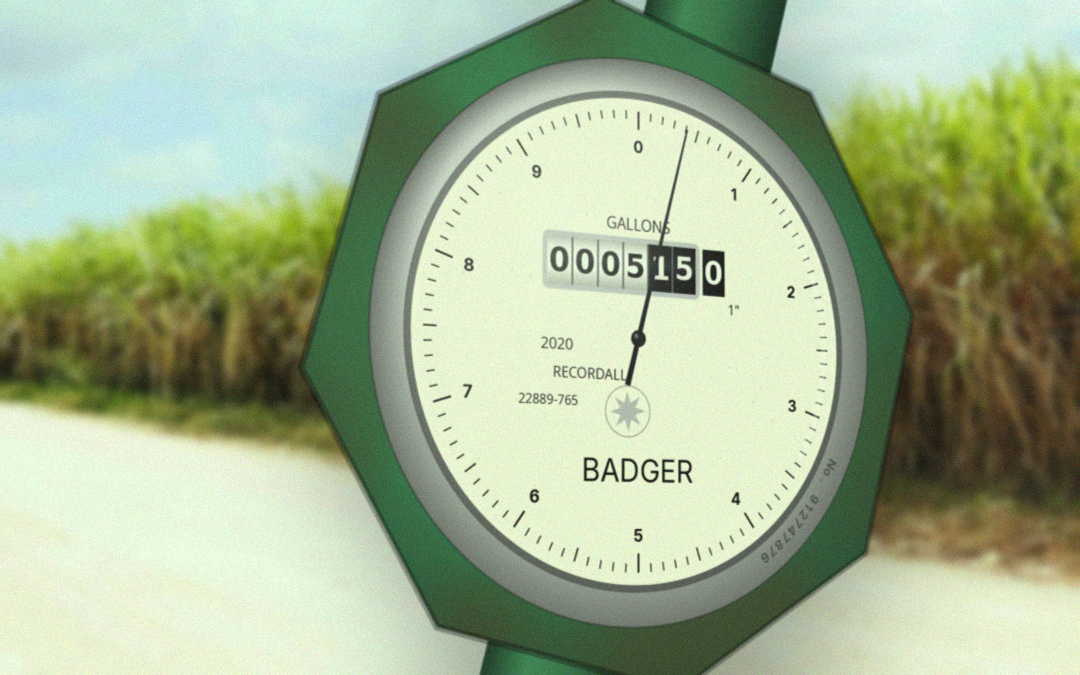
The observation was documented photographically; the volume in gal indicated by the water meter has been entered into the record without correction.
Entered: 5150.4 gal
